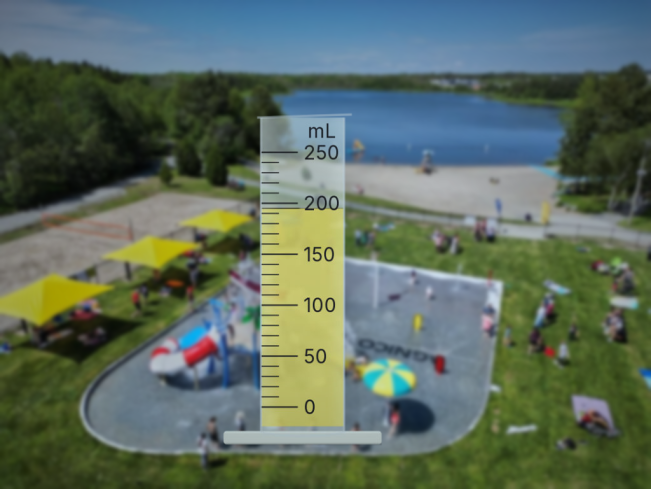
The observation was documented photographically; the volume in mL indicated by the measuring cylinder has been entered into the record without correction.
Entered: 195 mL
